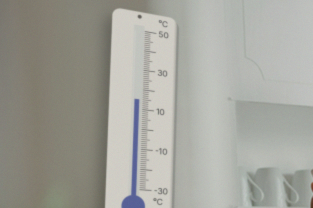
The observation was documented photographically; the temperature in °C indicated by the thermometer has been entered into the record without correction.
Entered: 15 °C
